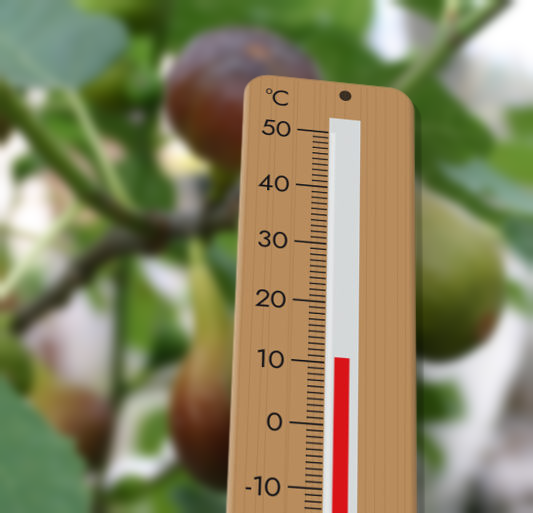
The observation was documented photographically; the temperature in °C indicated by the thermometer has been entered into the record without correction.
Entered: 11 °C
